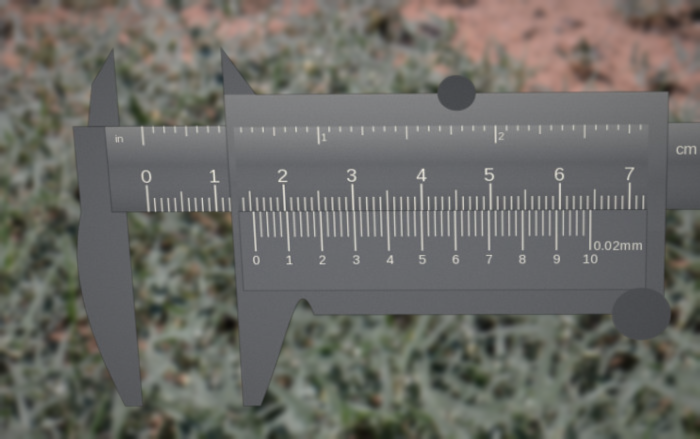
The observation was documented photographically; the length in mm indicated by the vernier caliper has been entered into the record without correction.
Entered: 15.4 mm
